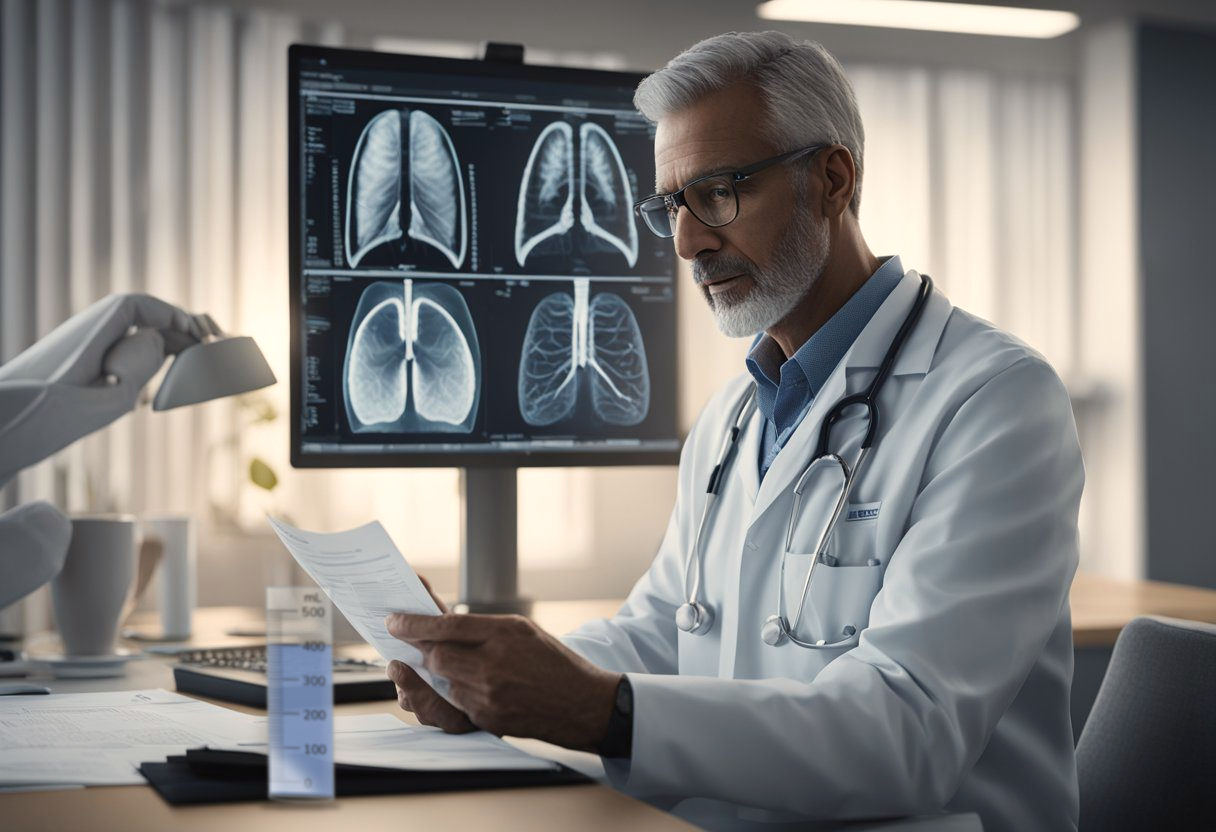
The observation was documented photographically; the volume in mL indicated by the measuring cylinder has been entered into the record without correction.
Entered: 400 mL
